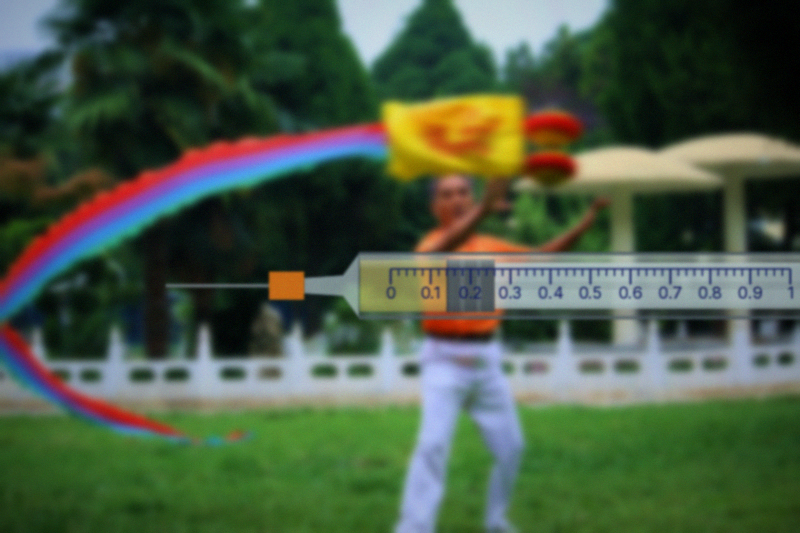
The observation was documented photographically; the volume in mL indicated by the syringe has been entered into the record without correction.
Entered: 0.14 mL
